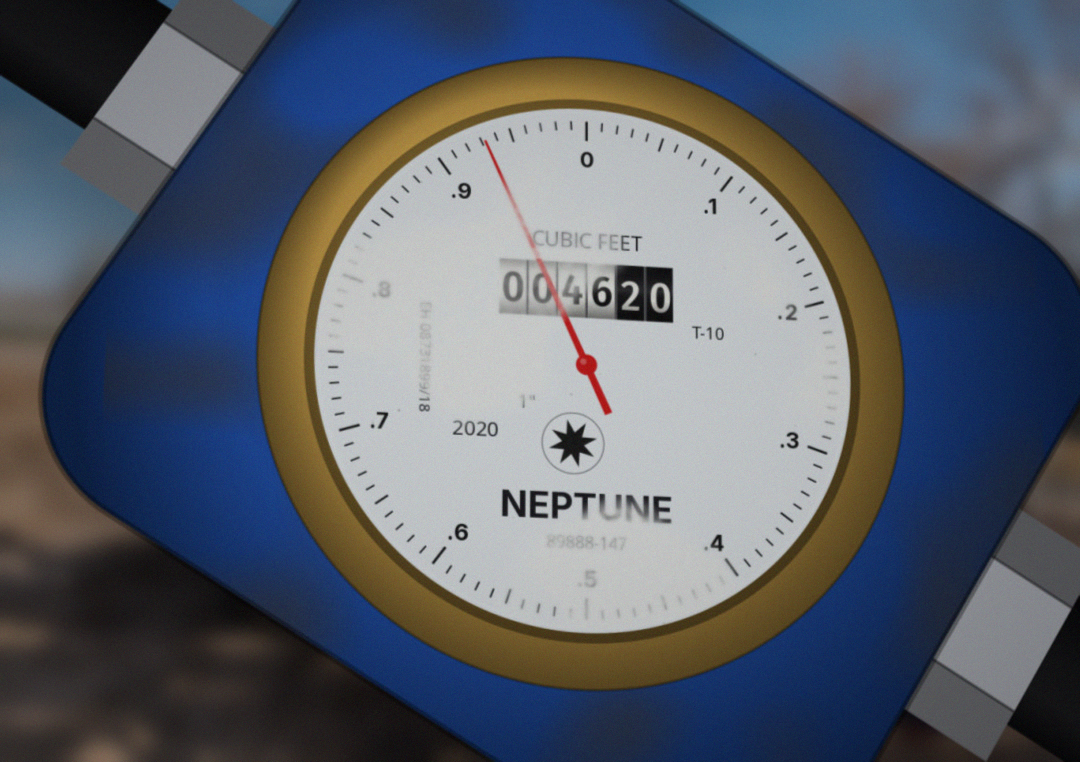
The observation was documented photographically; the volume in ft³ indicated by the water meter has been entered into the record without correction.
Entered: 4619.93 ft³
